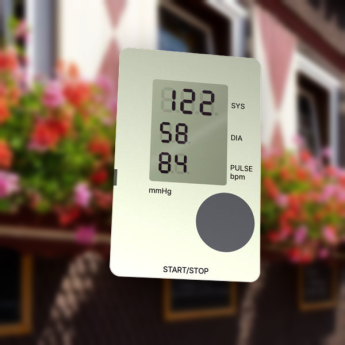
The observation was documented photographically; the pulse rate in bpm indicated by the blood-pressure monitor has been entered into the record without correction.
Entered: 84 bpm
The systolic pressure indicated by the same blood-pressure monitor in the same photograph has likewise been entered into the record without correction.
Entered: 122 mmHg
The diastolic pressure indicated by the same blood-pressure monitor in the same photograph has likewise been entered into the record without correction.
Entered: 58 mmHg
